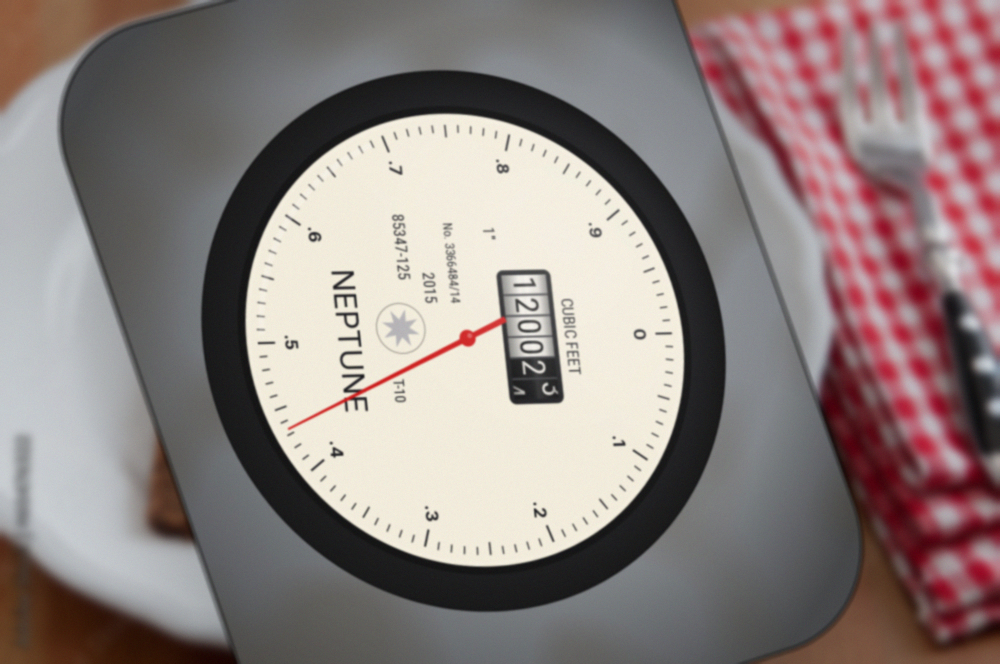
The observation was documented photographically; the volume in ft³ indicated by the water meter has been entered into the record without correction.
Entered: 120023.43 ft³
